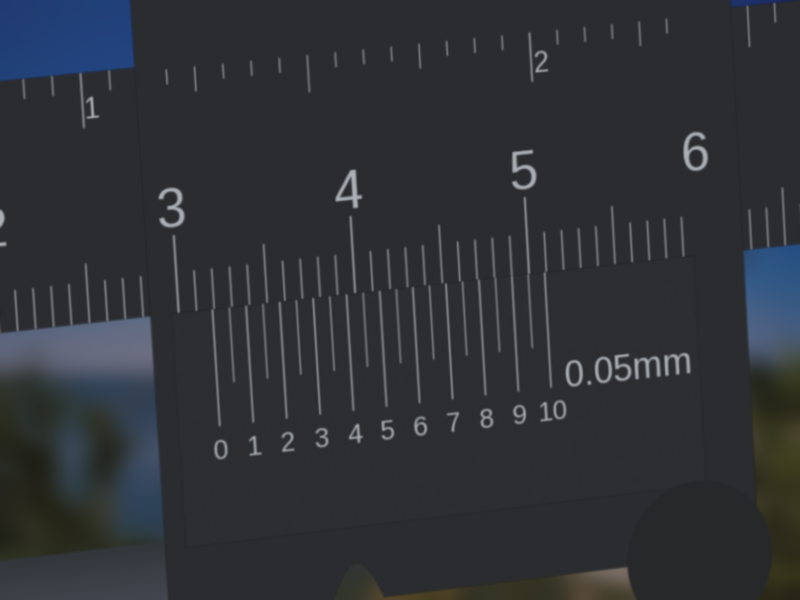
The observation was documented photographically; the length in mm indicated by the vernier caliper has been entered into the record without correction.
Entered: 31.9 mm
